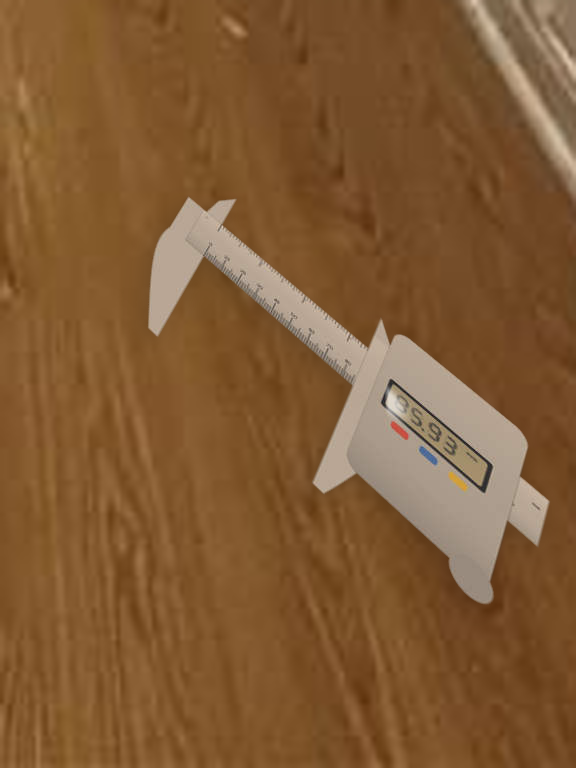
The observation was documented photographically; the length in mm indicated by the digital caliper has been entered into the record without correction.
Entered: 85.93 mm
